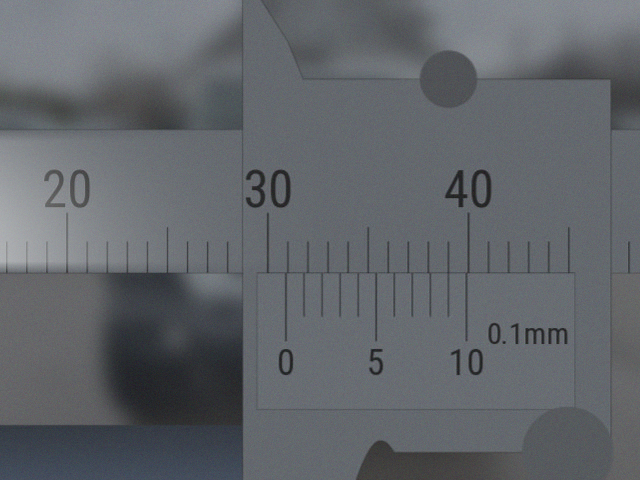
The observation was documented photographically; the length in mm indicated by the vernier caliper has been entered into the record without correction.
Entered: 30.9 mm
